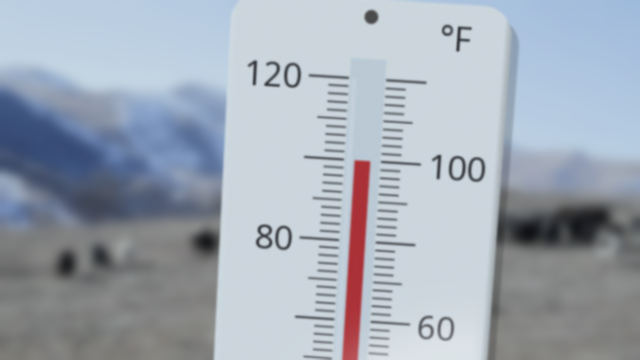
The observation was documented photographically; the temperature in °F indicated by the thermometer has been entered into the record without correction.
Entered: 100 °F
